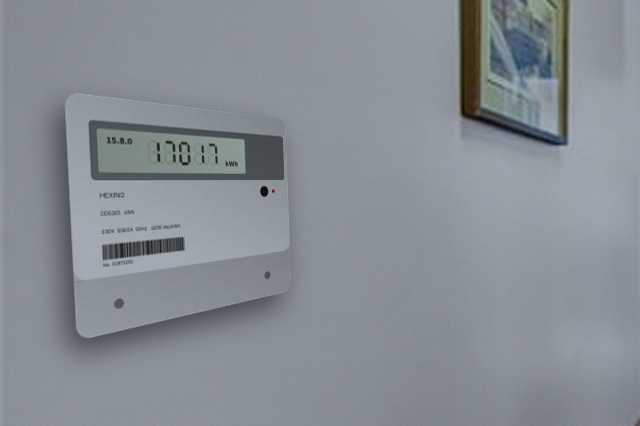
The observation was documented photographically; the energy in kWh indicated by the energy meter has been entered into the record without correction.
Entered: 17017 kWh
